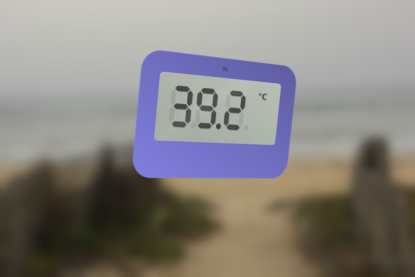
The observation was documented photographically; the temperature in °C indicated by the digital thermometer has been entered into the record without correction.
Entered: 39.2 °C
